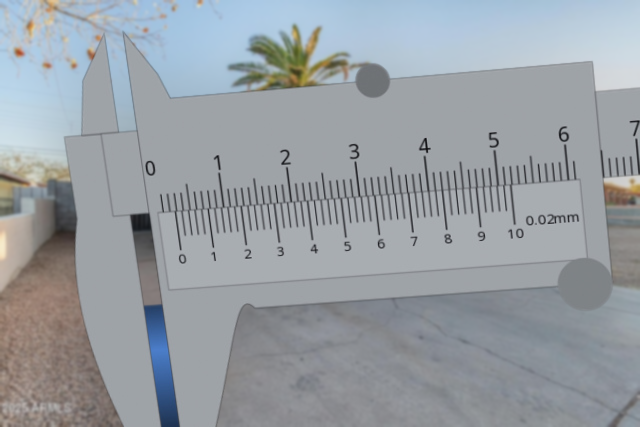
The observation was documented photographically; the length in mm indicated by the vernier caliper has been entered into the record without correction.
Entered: 2.8 mm
